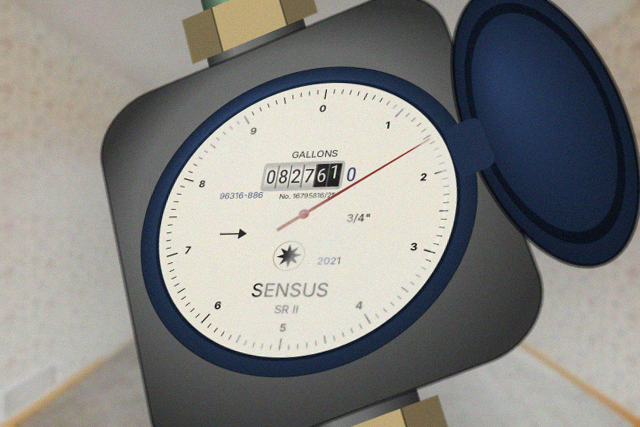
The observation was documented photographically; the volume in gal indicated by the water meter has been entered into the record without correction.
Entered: 827611.5 gal
